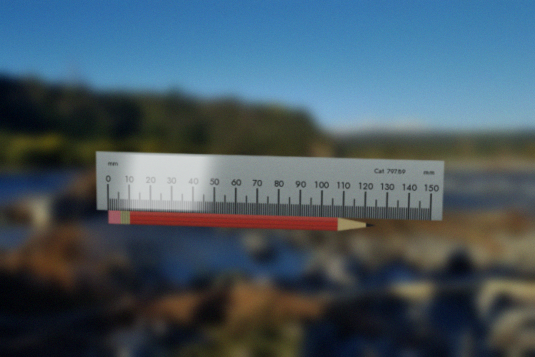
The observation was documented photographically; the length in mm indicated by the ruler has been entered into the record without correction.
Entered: 125 mm
